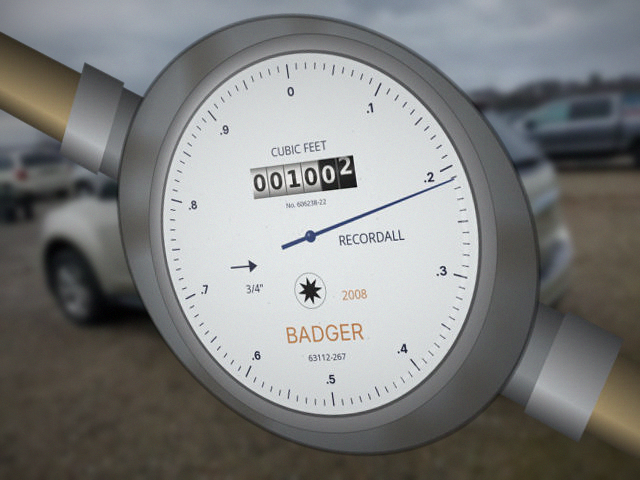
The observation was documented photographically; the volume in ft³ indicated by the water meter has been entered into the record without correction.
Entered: 1002.21 ft³
